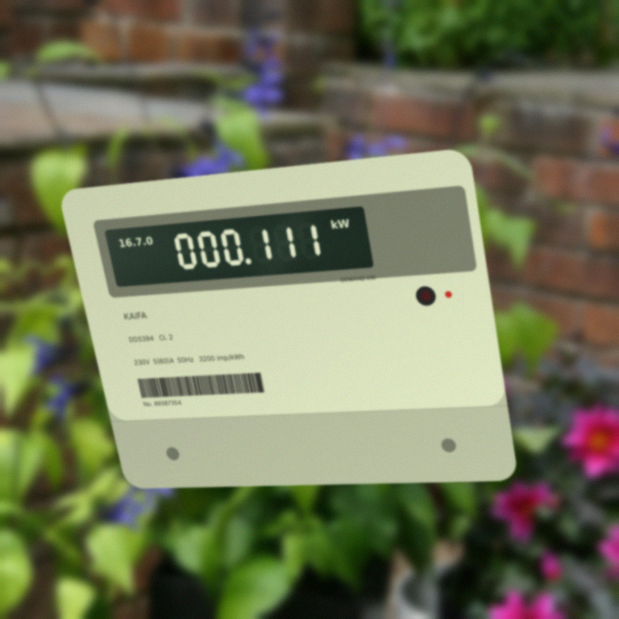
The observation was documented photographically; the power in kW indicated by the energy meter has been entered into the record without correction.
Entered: 0.111 kW
